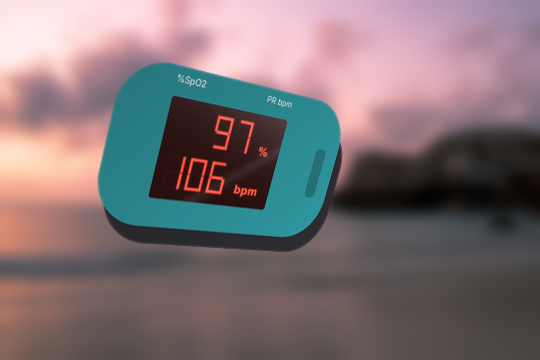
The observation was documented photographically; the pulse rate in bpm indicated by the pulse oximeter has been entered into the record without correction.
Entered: 106 bpm
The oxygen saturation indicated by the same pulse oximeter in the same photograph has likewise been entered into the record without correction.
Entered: 97 %
